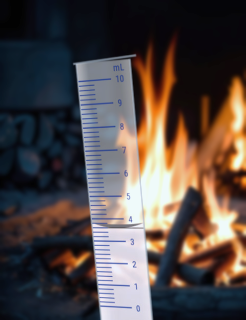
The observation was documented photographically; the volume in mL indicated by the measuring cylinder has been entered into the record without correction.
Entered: 3.6 mL
